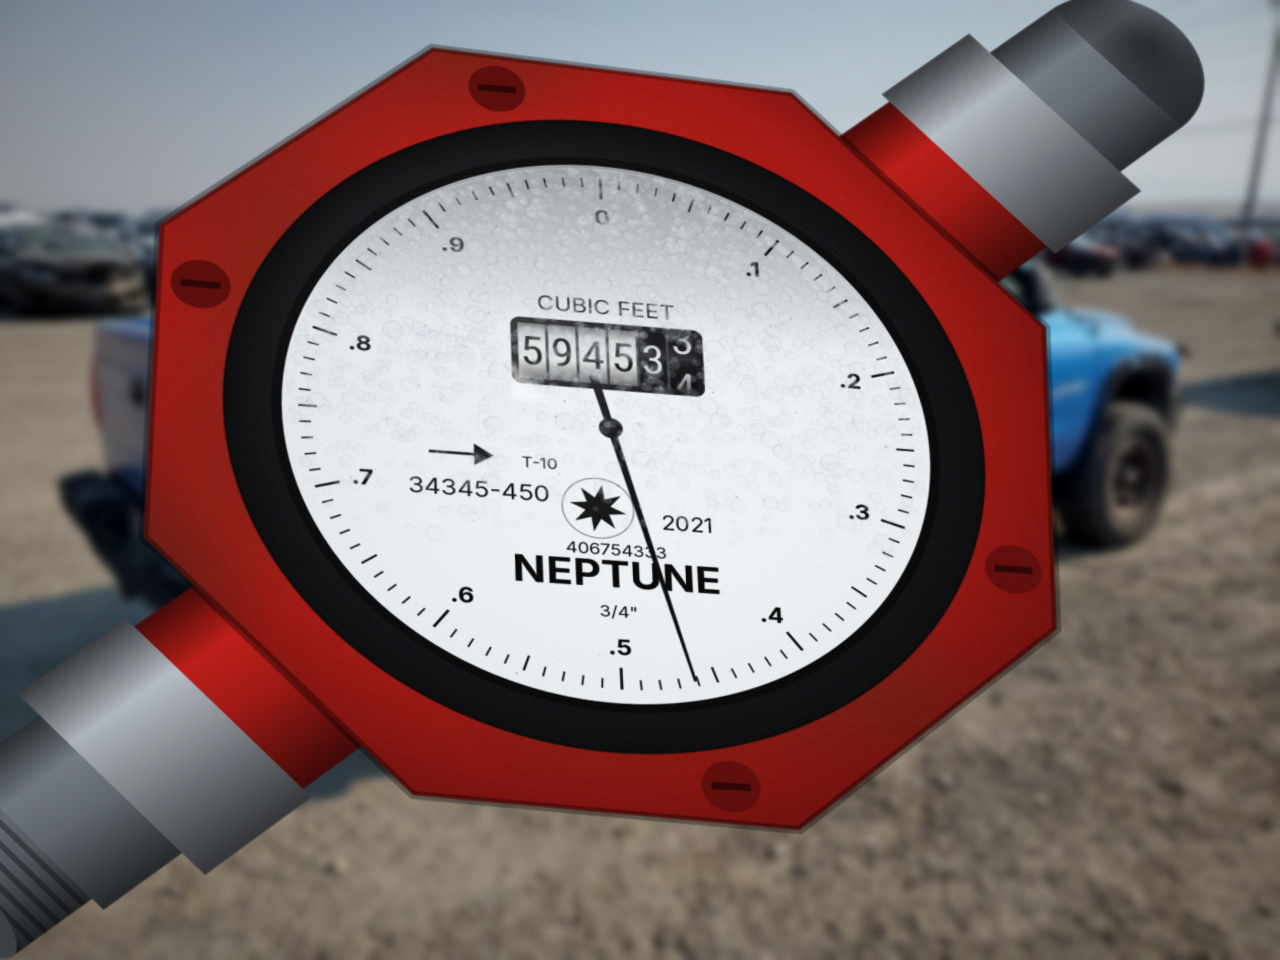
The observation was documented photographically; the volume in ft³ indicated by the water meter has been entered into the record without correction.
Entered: 594533.46 ft³
